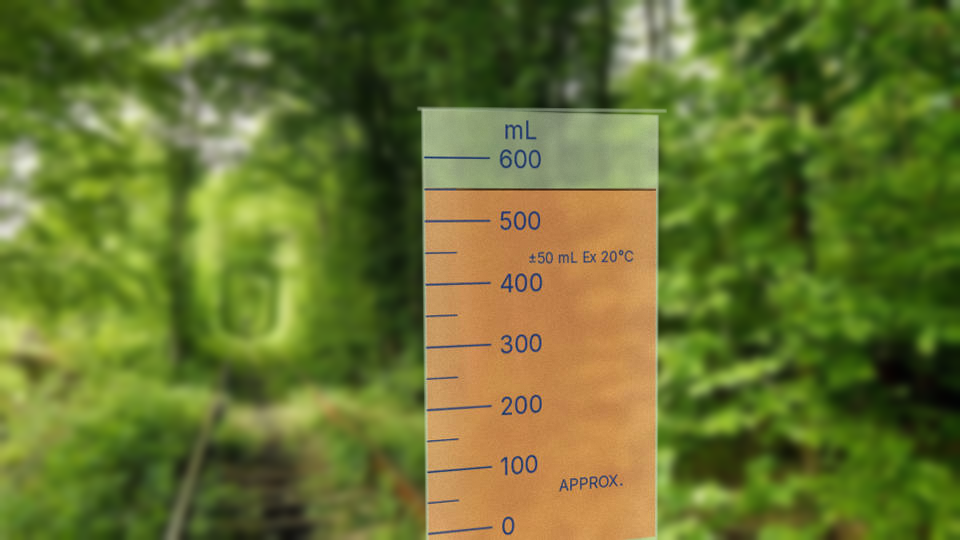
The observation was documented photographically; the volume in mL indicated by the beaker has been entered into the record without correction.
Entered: 550 mL
